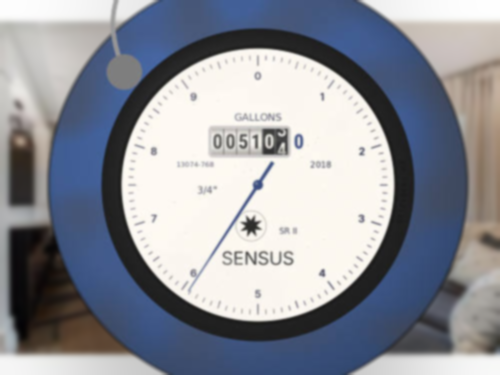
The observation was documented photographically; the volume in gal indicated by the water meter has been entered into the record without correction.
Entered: 51035.9 gal
